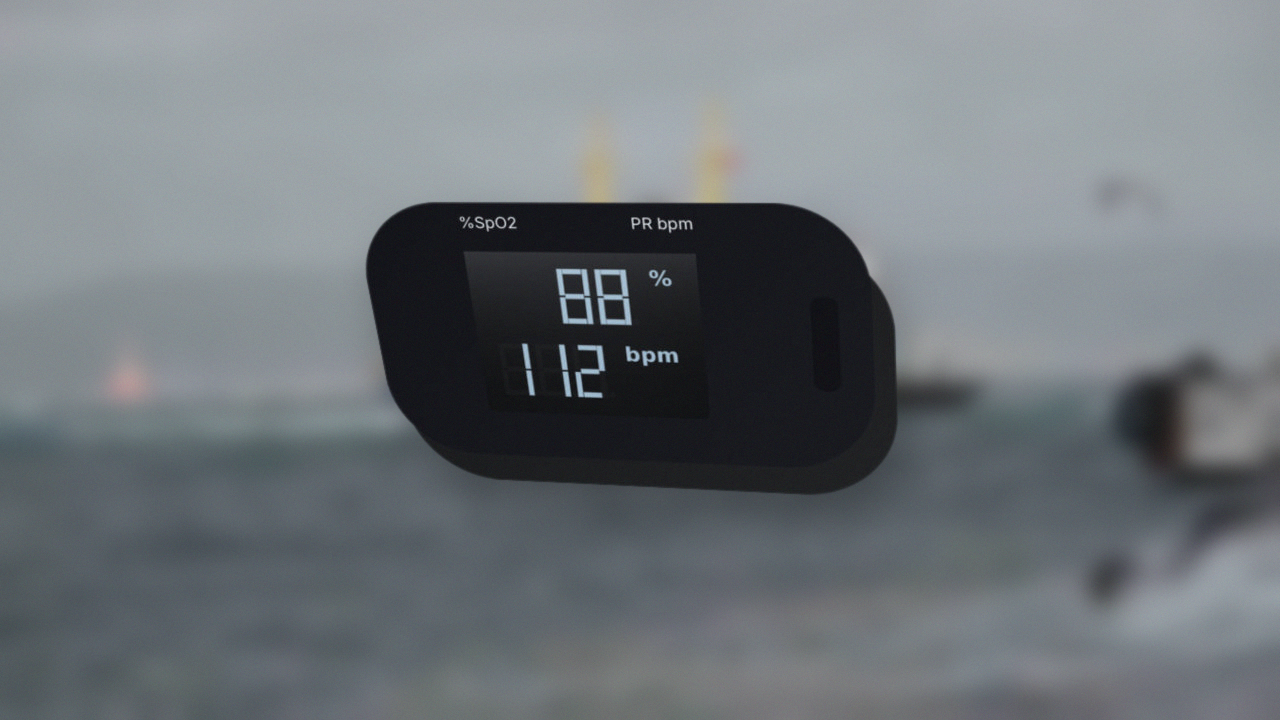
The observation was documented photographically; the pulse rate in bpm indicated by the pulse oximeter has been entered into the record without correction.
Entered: 112 bpm
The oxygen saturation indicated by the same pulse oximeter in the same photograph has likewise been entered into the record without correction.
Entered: 88 %
